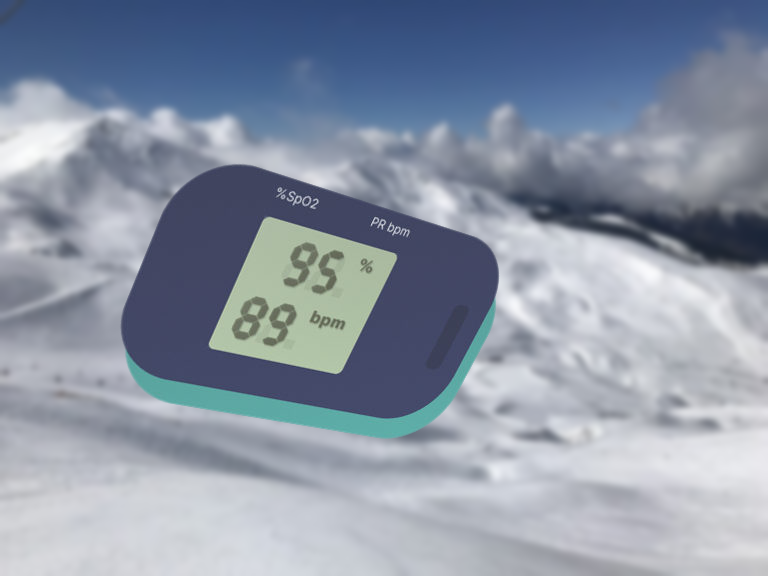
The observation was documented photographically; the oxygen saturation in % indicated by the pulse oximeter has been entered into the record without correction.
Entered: 95 %
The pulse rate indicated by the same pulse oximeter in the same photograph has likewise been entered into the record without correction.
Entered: 89 bpm
